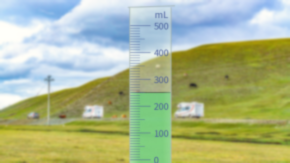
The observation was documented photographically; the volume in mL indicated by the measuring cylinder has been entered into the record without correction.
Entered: 250 mL
